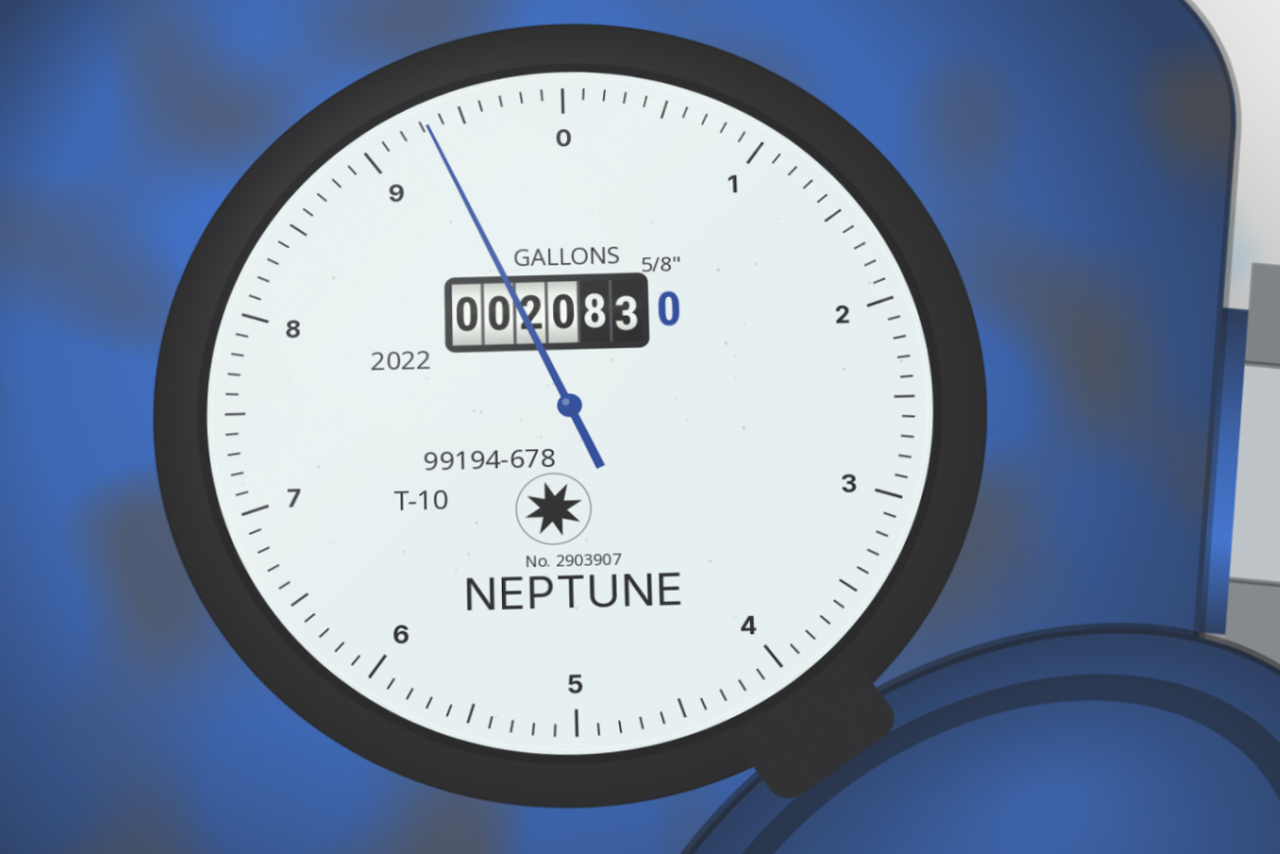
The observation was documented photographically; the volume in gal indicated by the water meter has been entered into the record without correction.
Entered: 20829.3 gal
